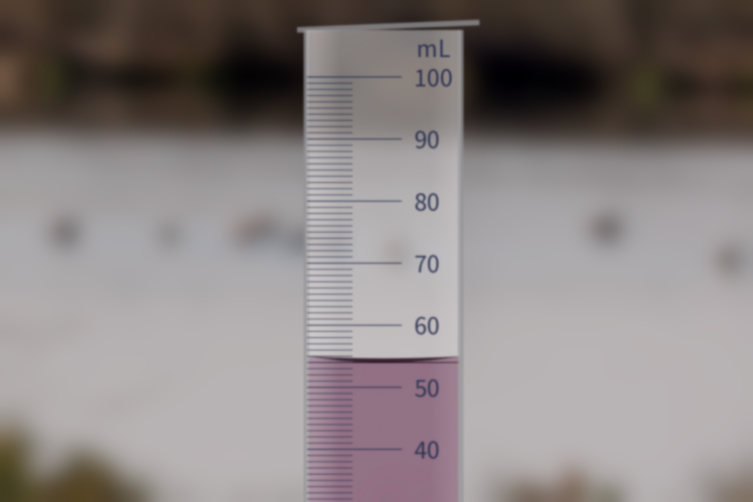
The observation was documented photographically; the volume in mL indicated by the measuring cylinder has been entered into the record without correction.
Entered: 54 mL
